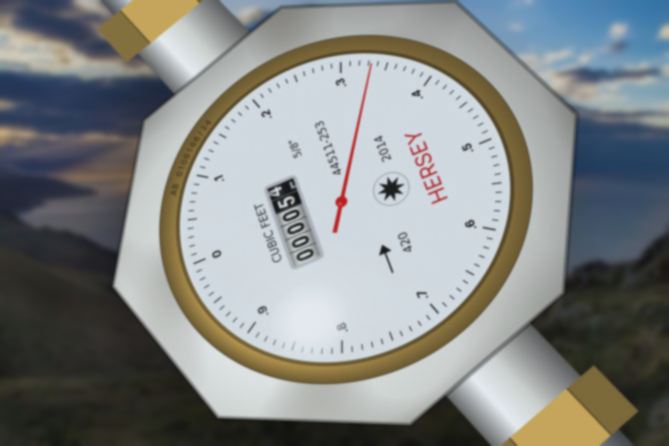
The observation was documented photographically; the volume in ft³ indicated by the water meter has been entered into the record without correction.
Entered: 54.33 ft³
